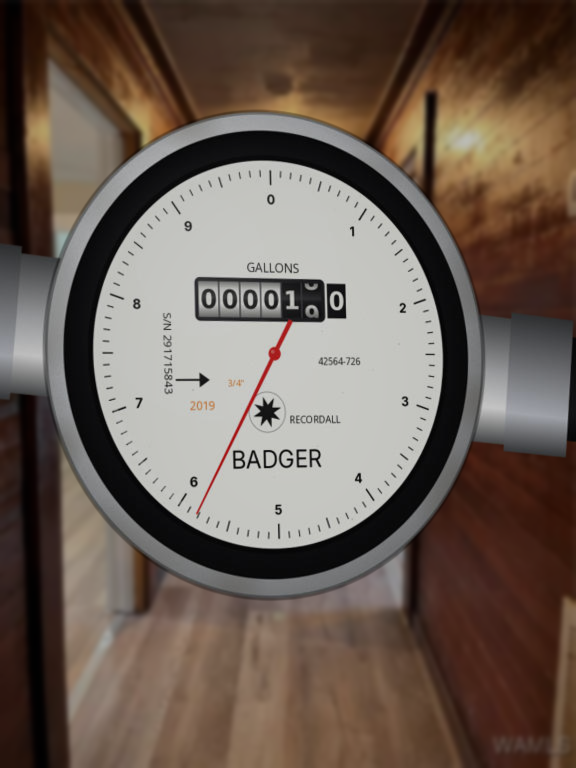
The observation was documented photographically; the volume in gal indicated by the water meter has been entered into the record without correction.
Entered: 185.8 gal
